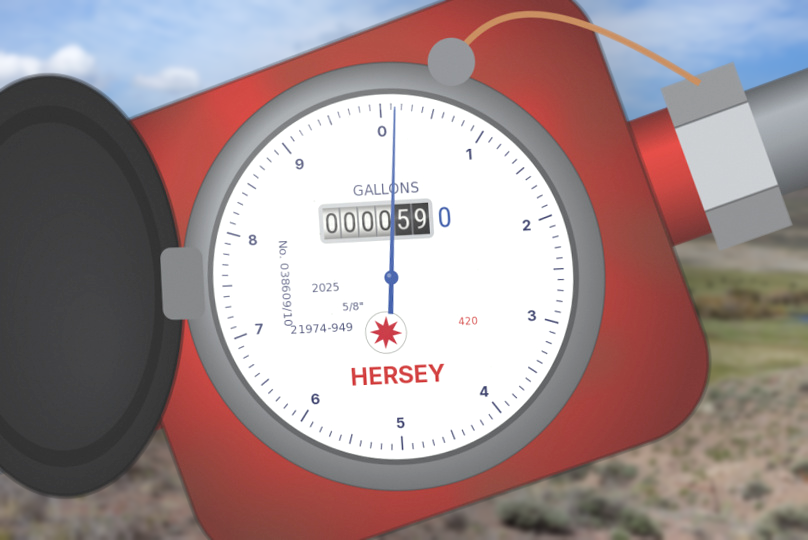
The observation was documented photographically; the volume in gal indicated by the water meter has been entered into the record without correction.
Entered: 590.1 gal
